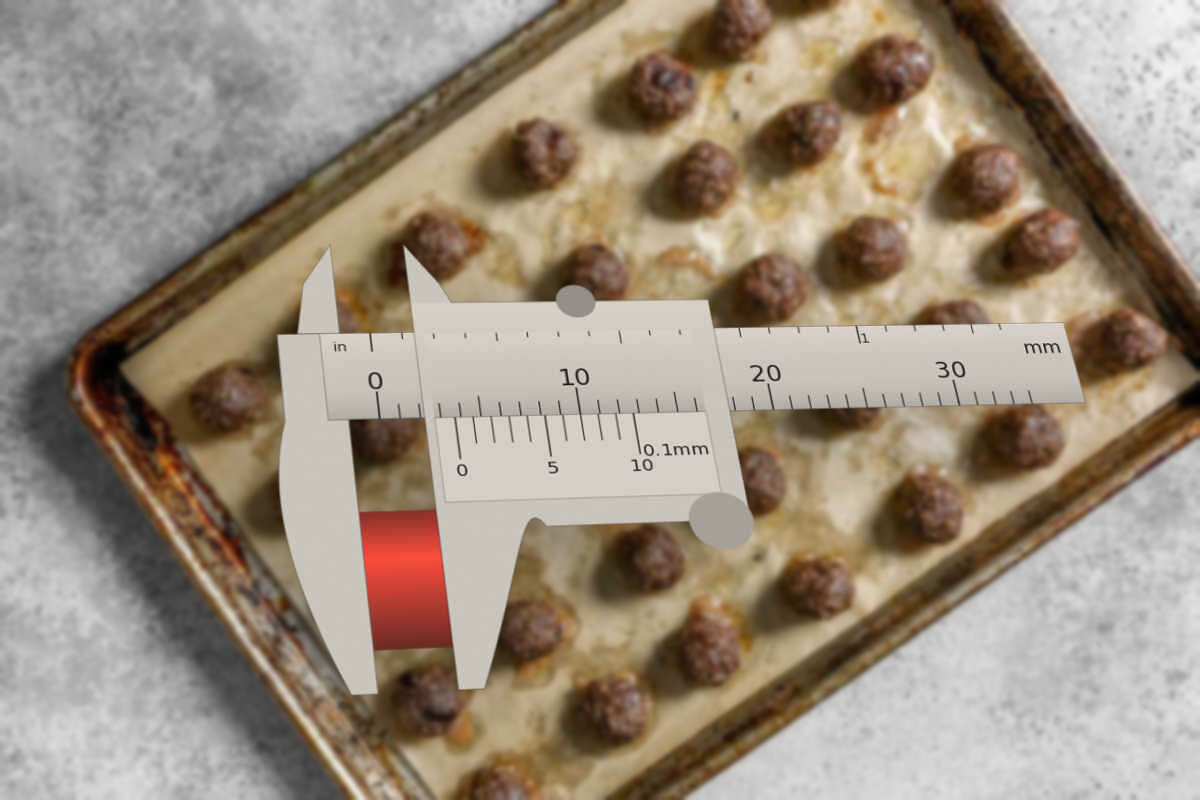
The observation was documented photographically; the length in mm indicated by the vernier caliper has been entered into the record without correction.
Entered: 3.7 mm
